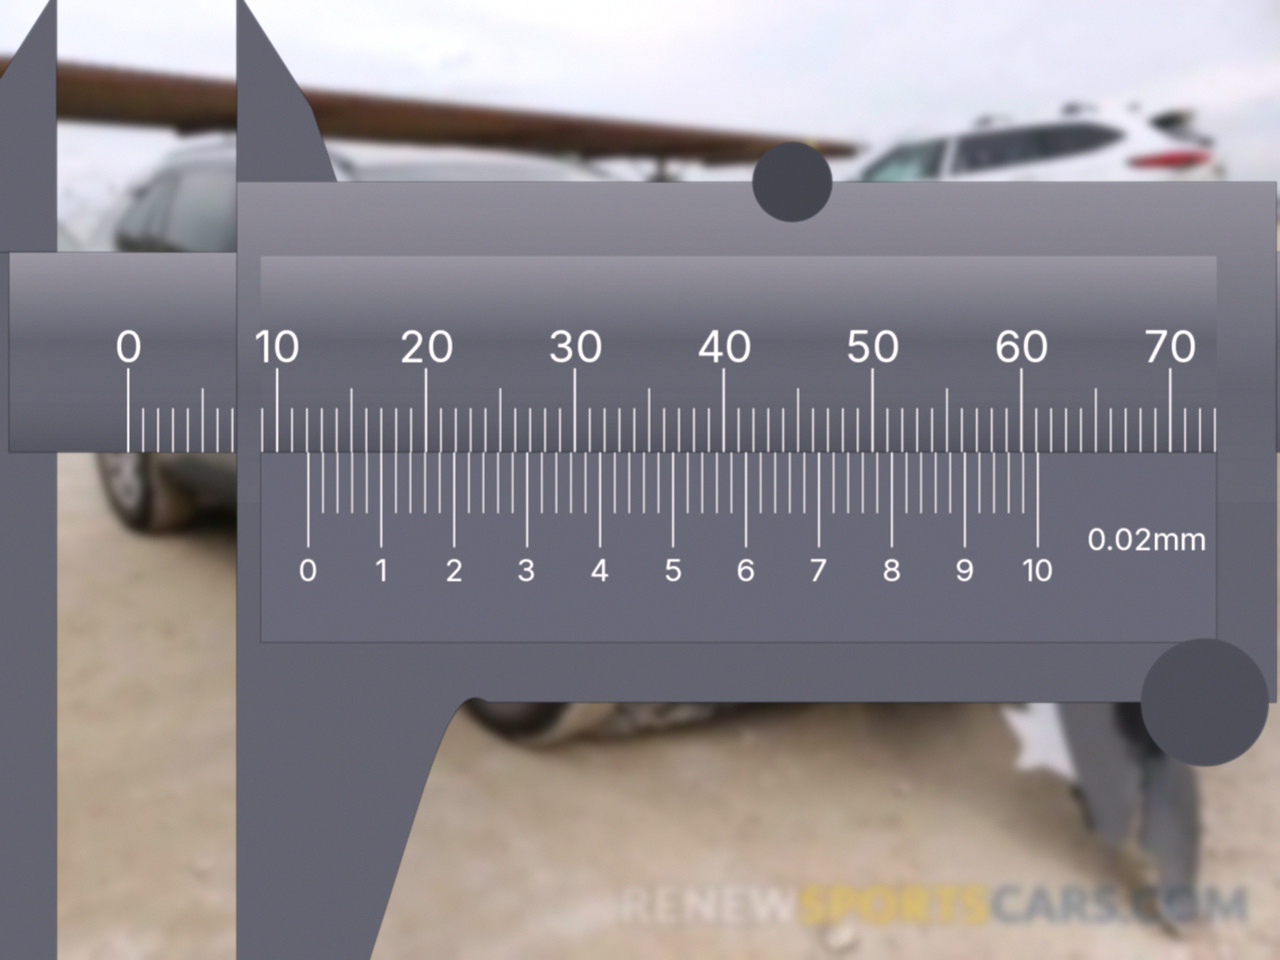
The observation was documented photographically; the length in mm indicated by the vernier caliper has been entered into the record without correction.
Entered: 12.1 mm
